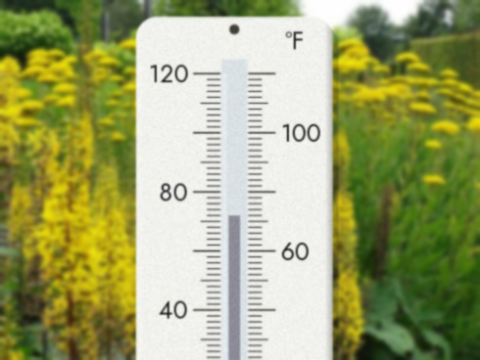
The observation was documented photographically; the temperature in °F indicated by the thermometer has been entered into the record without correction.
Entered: 72 °F
